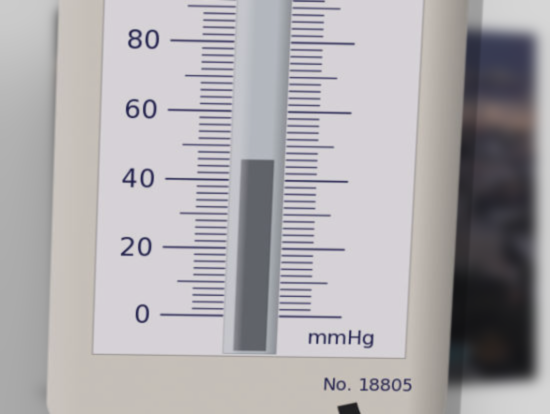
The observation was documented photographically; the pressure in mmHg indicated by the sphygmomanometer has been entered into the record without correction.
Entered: 46 mmHg
